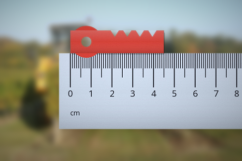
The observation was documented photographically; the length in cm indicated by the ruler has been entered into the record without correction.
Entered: 4.5 cm
